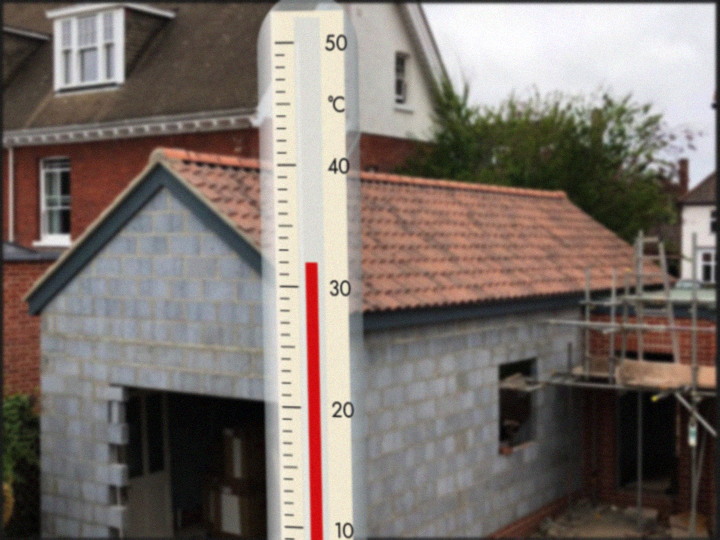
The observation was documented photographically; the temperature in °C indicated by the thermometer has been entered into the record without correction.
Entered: 32 °C
